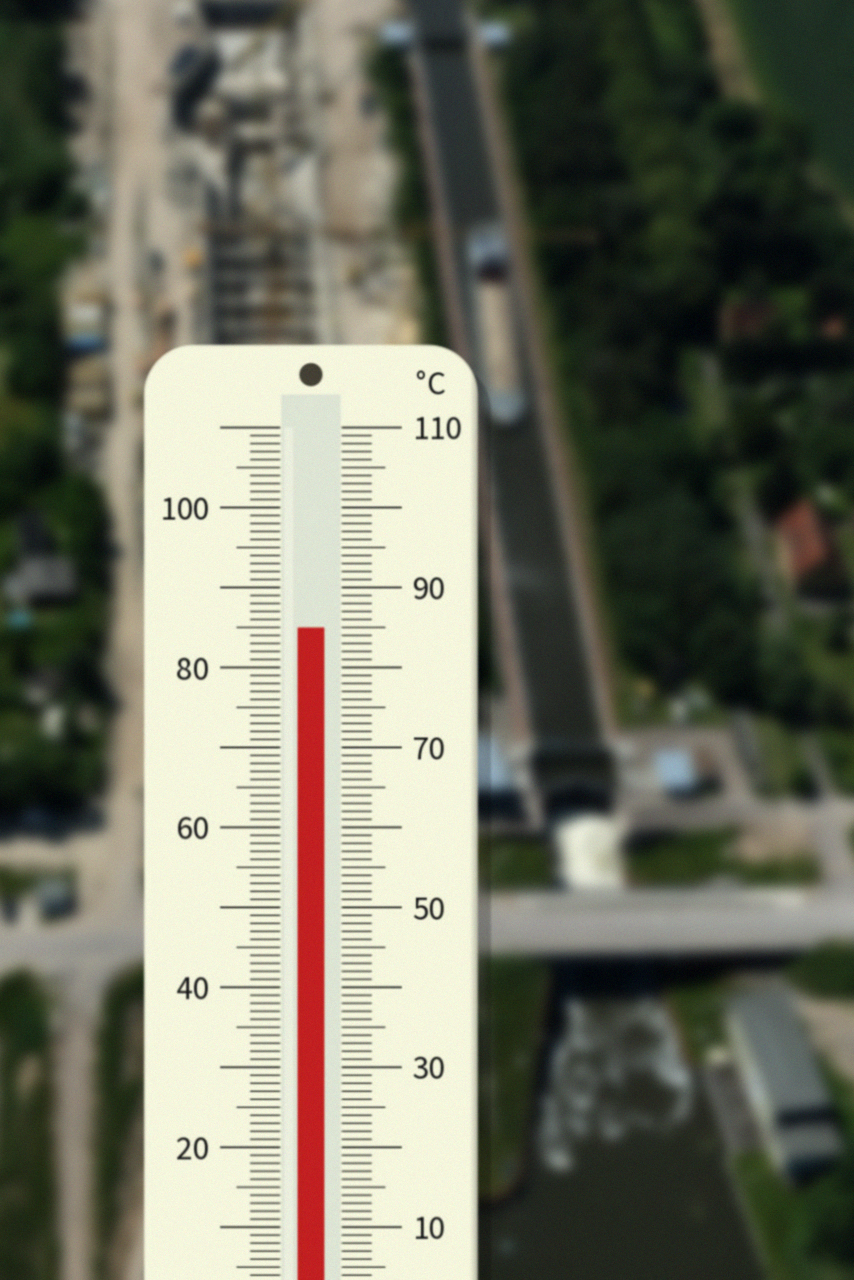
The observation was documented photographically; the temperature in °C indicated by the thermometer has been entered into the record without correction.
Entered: 85 °C
